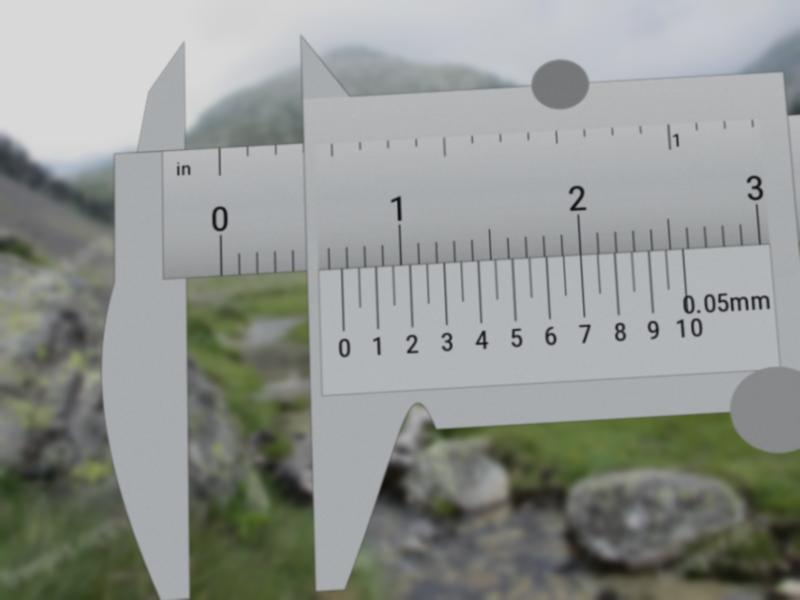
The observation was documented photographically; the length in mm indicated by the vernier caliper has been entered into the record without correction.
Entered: 6.7 mm
